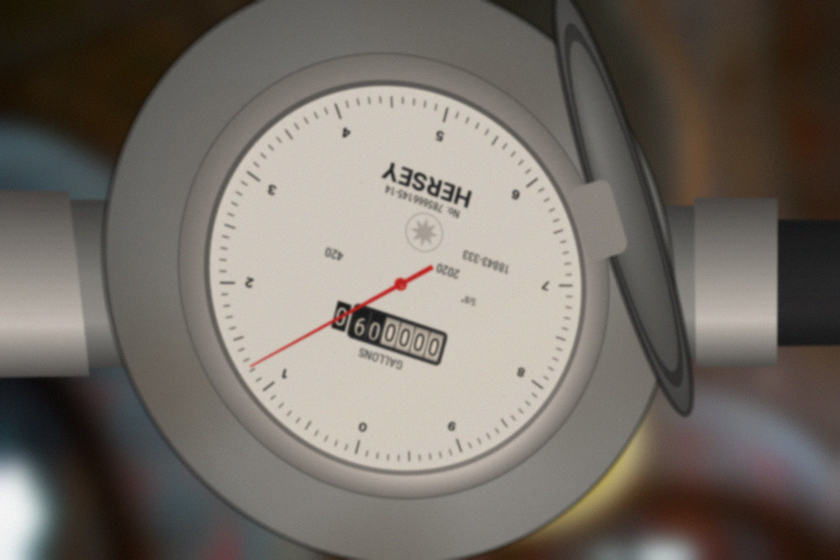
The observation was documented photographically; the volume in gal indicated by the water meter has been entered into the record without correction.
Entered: 91.2 gal
